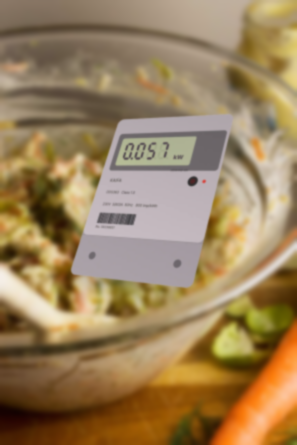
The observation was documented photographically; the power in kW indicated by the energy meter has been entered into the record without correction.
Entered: 0.057 kW
